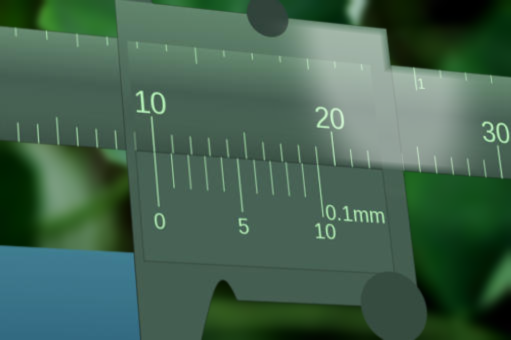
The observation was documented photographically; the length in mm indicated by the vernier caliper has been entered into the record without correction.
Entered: 10.0 mm
